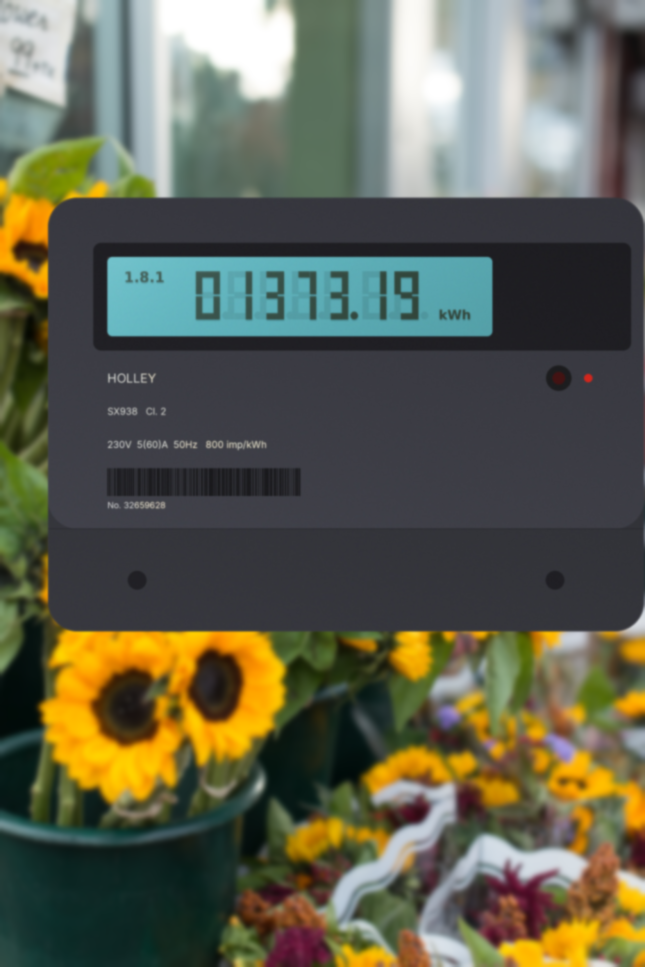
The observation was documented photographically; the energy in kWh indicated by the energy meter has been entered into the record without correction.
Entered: 1373.19 kWh
